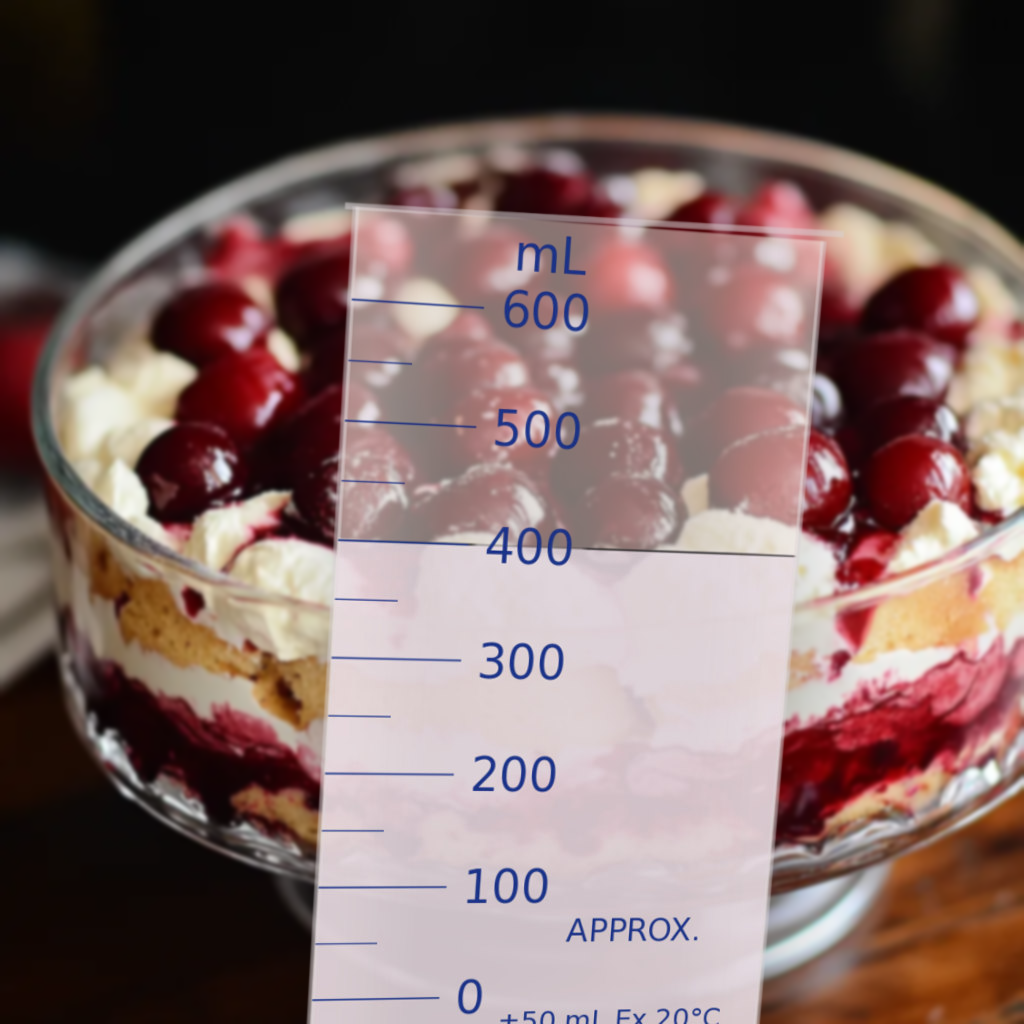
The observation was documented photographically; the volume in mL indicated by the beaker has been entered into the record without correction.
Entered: 400 mL
